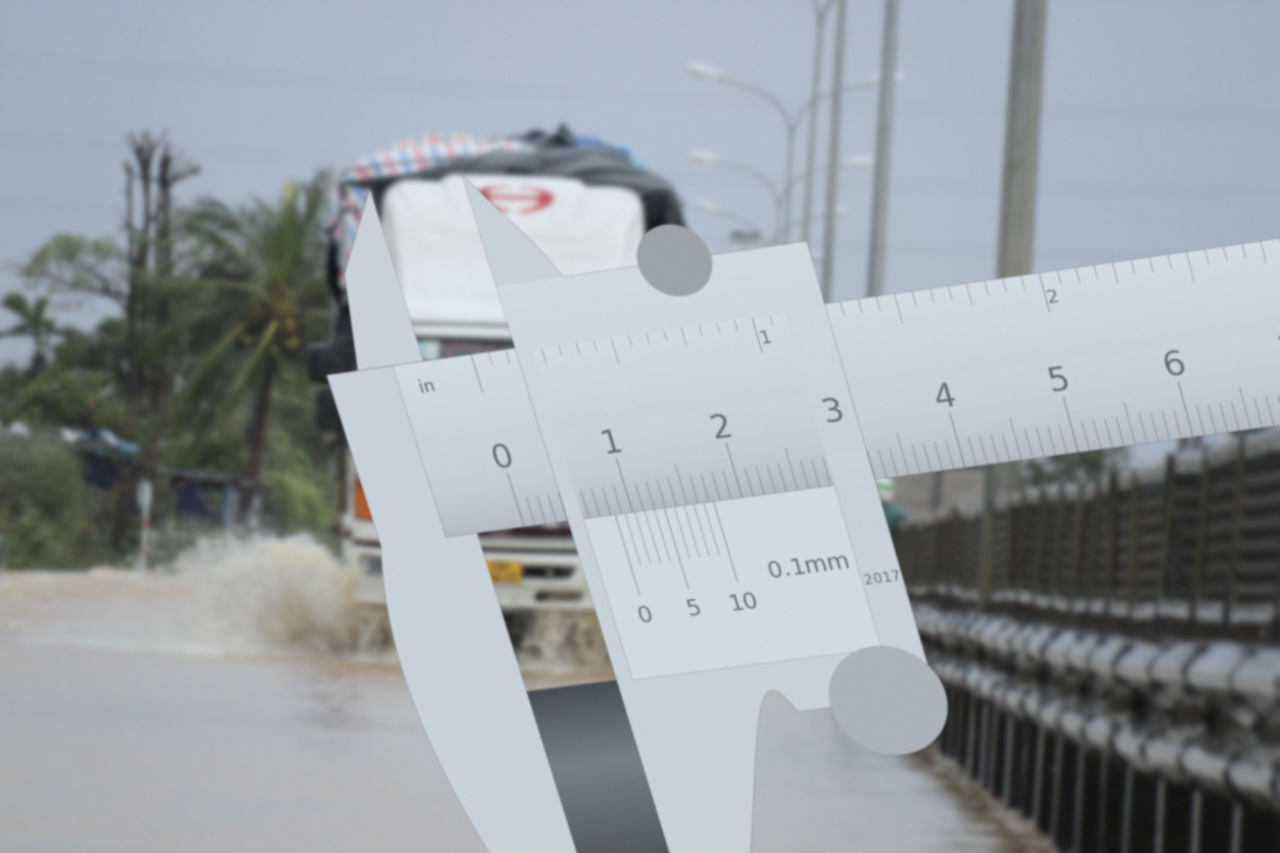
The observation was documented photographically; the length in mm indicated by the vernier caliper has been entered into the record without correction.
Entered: 8.4 mm
